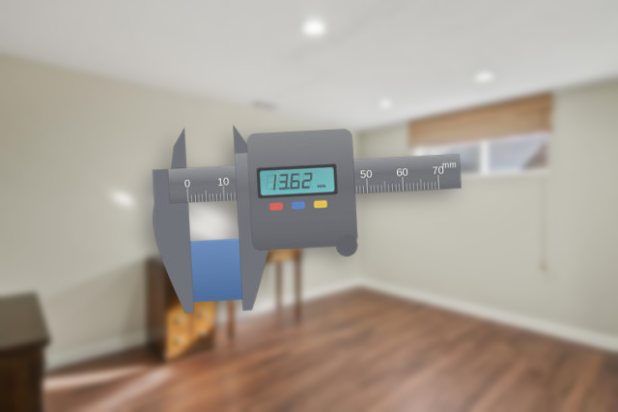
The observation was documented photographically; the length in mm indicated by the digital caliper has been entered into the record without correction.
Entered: 13.62 mm
